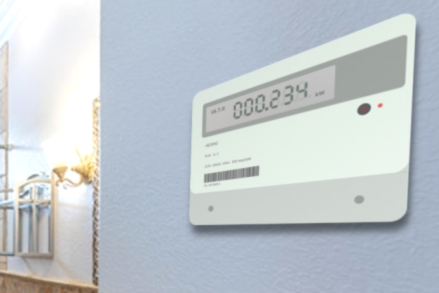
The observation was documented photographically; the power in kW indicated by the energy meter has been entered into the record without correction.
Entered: 0.234 kW
